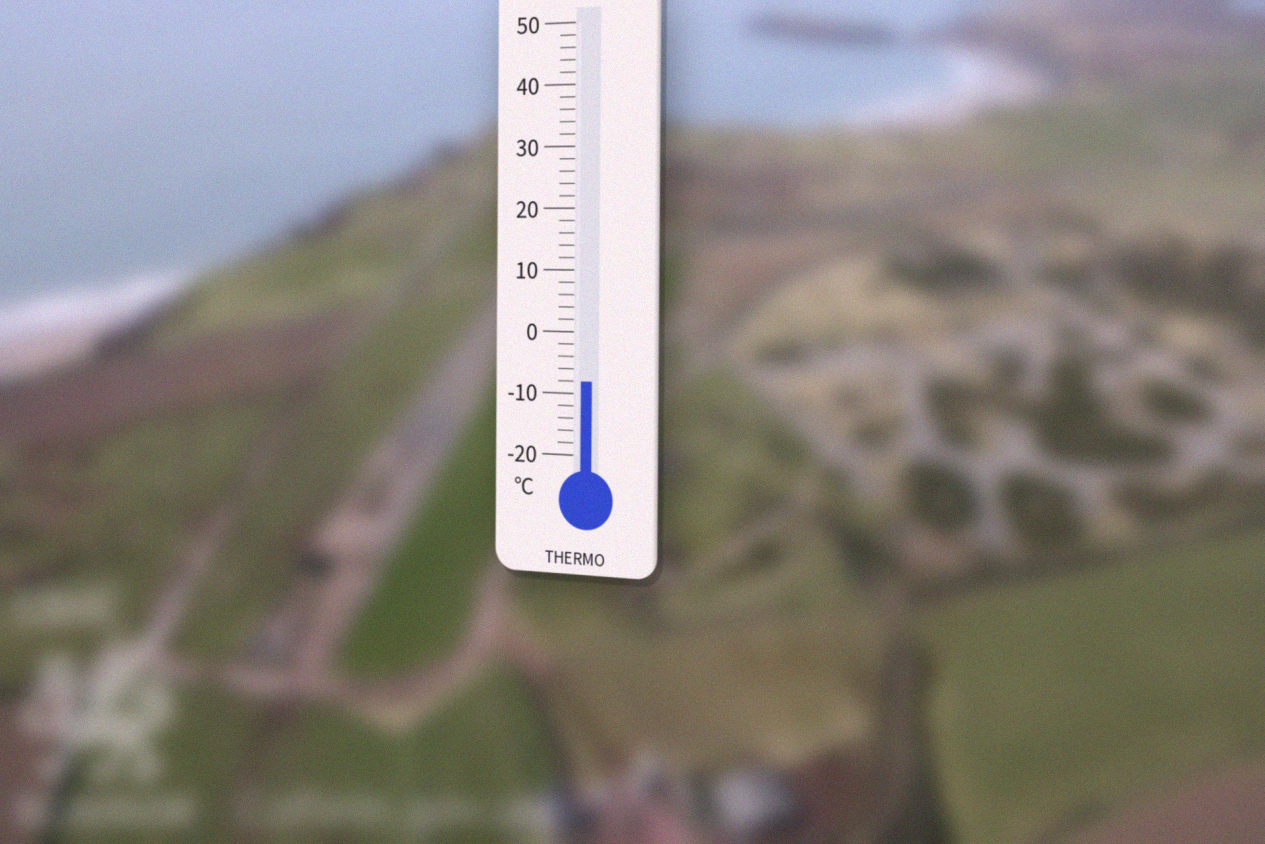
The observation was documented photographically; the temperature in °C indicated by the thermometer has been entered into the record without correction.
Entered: -8 °C
